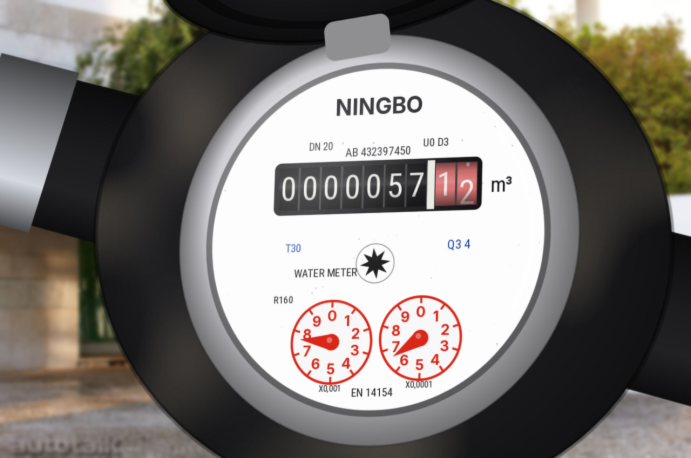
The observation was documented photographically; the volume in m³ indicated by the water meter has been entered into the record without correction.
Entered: 57.1176 m³
